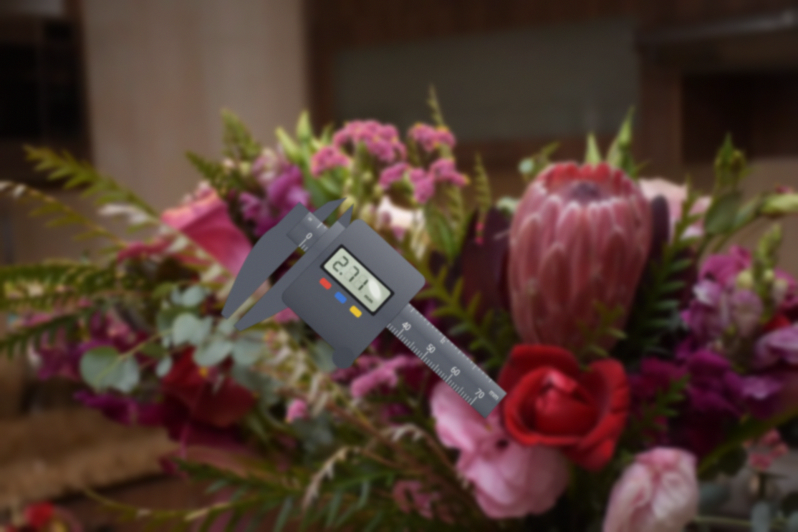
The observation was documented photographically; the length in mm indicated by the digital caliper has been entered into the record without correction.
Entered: 2.71 mm
